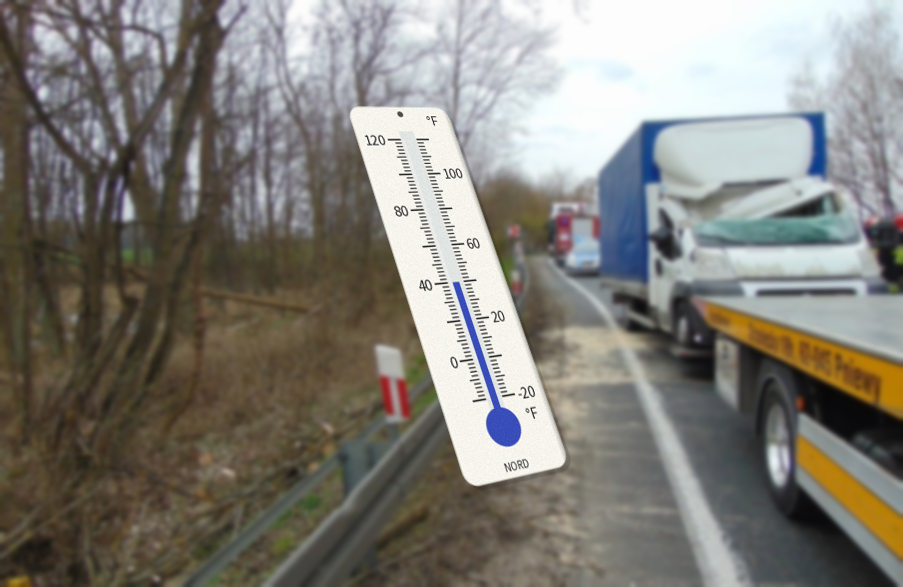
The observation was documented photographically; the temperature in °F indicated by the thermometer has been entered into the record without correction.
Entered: 40 °F
